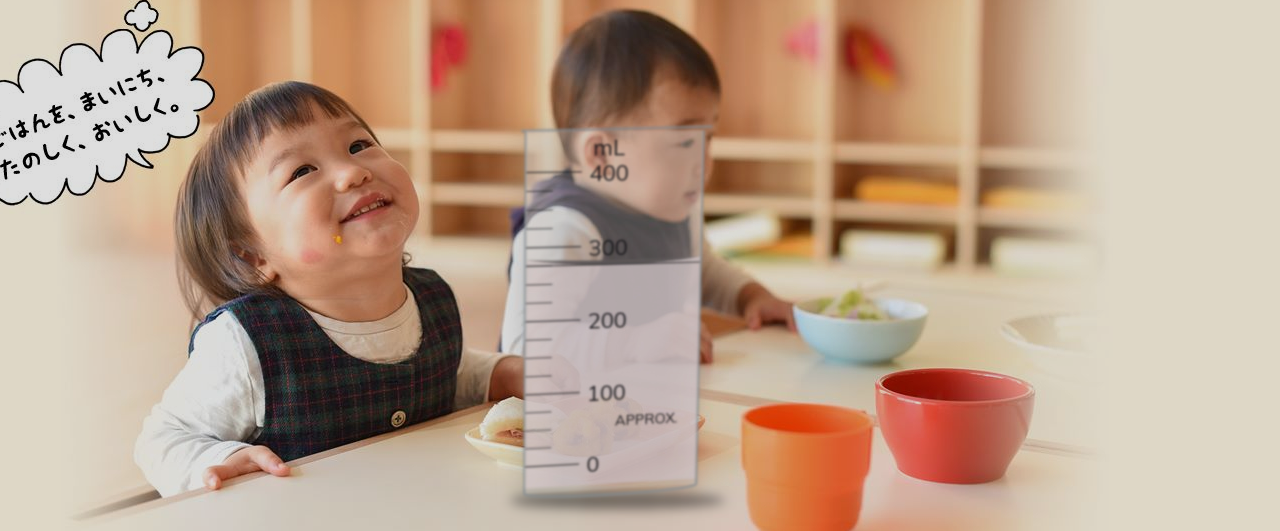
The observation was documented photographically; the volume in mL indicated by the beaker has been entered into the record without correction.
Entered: 275 mL
